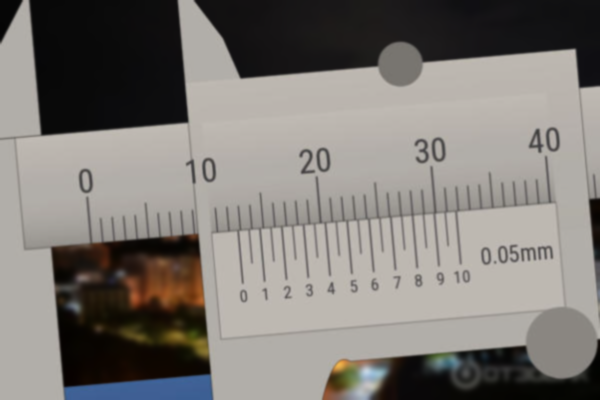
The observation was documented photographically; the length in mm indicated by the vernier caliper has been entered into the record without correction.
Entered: 12.8 mm
